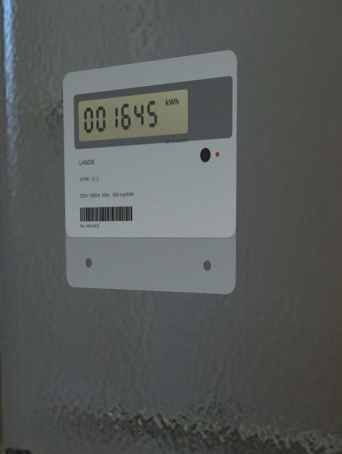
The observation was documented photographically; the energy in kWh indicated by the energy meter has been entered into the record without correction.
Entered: 1645 kWh
